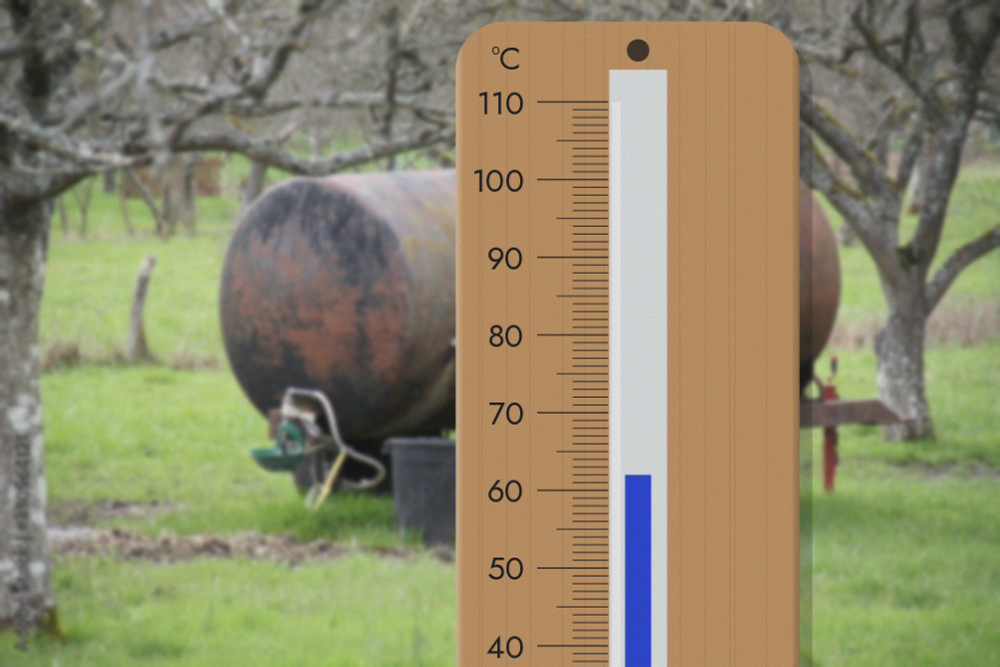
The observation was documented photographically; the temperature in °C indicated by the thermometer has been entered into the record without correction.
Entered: 62 °C
